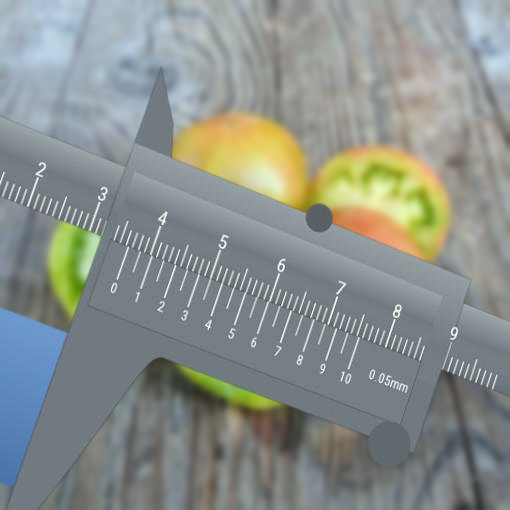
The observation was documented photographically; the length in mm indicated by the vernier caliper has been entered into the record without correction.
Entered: 36.4 mm
